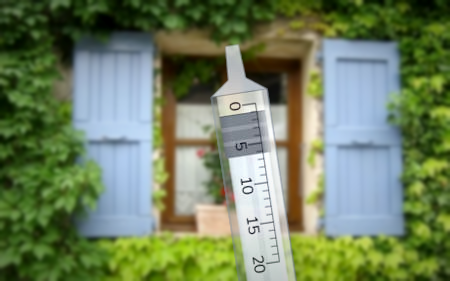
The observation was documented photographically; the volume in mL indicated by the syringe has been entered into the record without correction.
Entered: 1 mL
